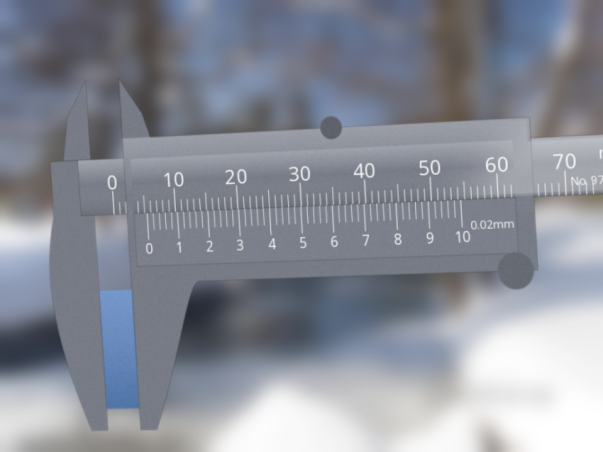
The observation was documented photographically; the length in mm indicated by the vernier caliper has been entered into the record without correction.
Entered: 5.4 mm
